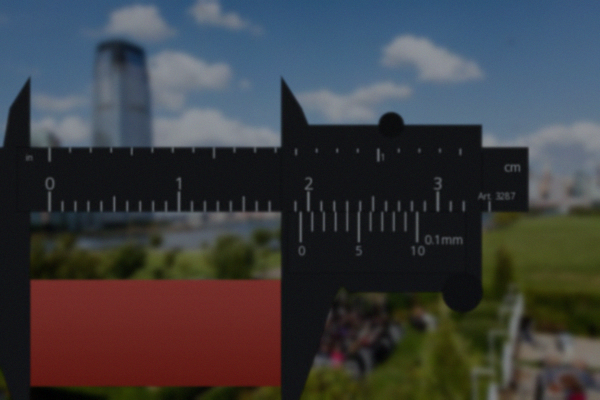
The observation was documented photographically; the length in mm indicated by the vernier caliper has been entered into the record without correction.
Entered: 19.4 mm
